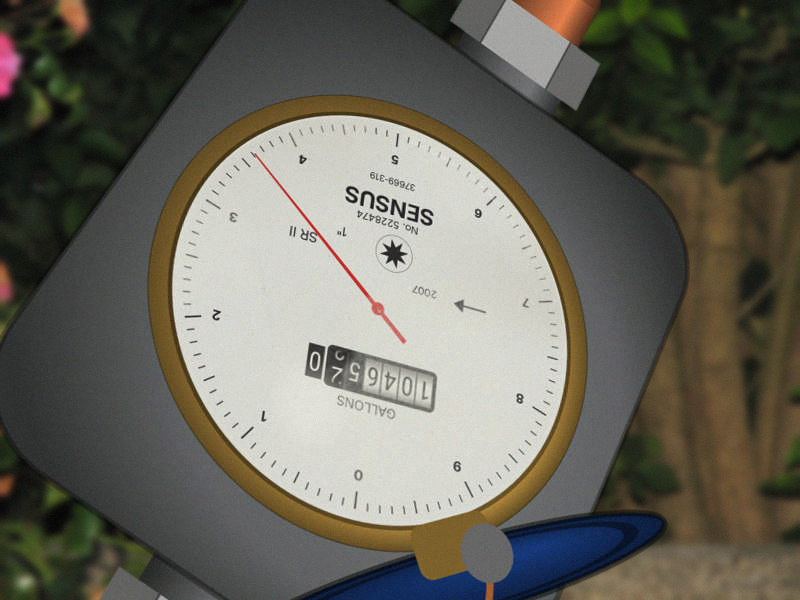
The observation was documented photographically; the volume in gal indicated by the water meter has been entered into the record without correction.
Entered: 1046523.6 gal
